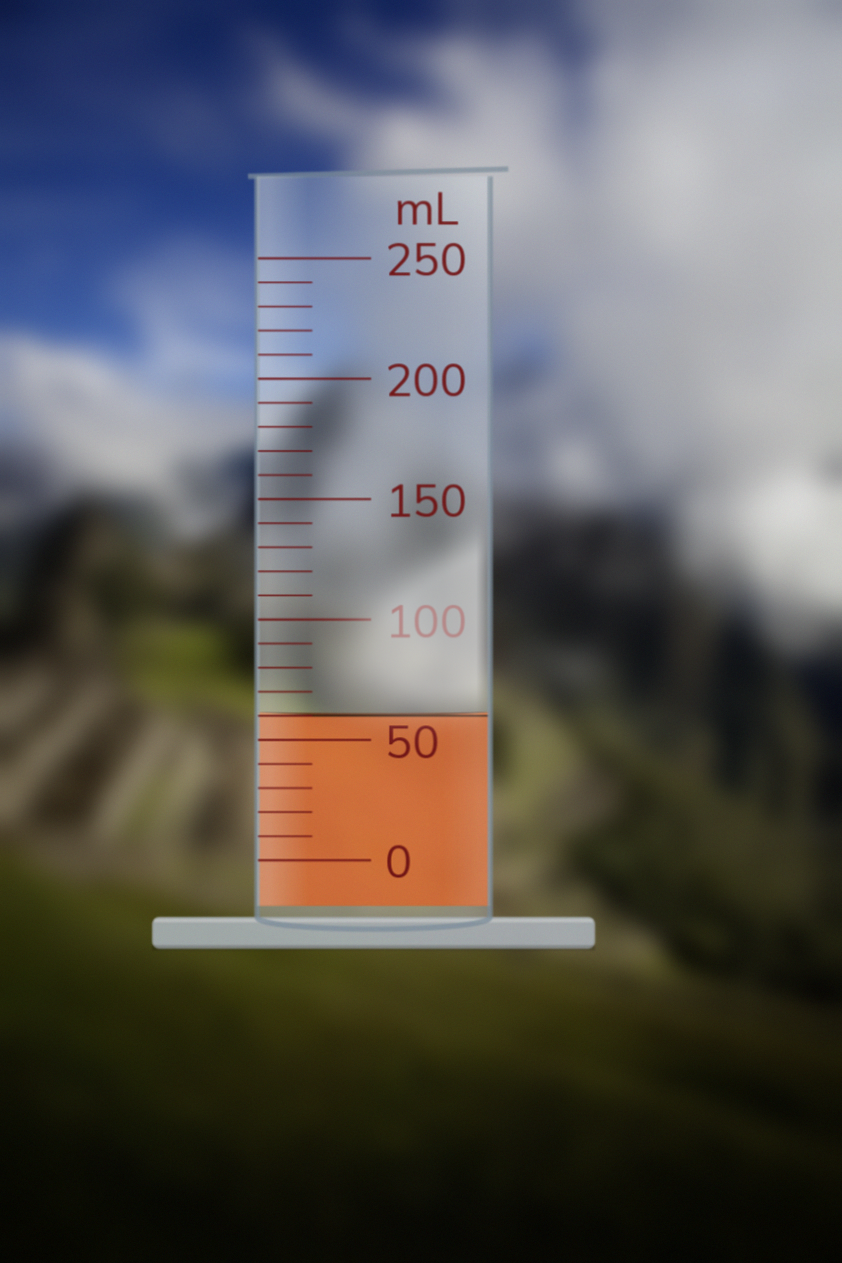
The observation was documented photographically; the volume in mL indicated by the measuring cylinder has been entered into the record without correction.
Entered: 60 mL
